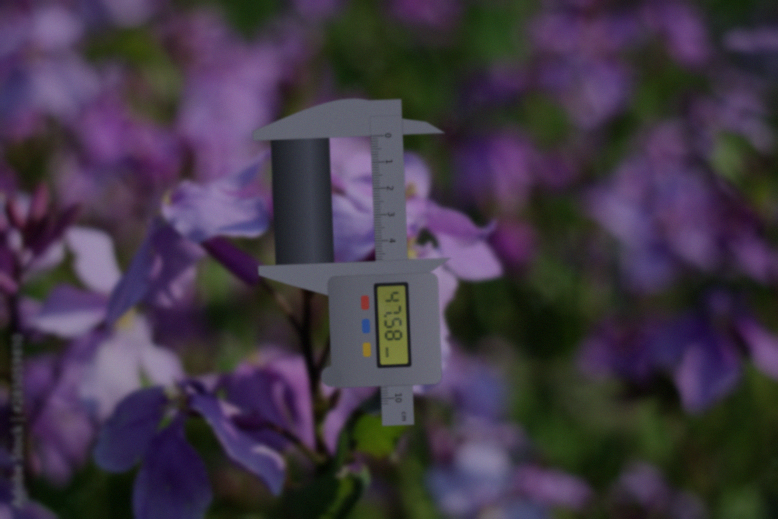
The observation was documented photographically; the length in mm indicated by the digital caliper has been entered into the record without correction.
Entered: 47.58 mm
